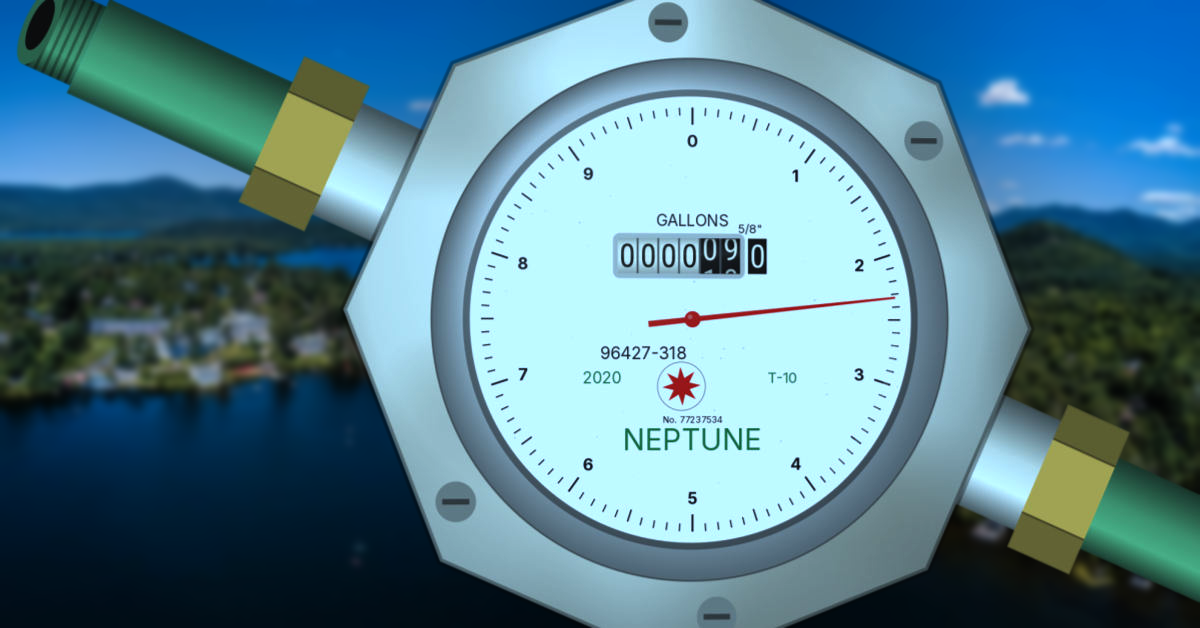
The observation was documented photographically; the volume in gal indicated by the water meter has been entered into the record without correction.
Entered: 92.3 gal
